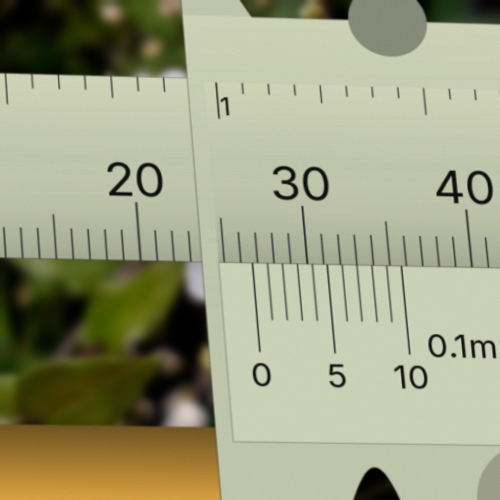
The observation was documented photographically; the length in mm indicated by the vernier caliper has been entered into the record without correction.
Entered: 26.7 mm
